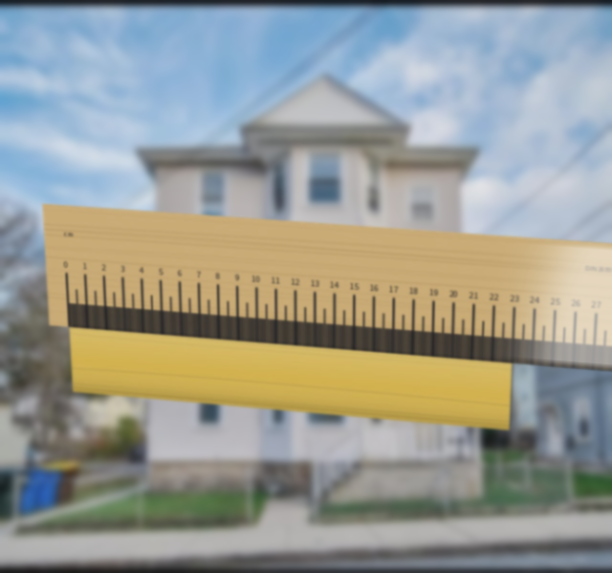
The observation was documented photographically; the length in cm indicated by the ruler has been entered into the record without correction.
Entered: 23 cm
